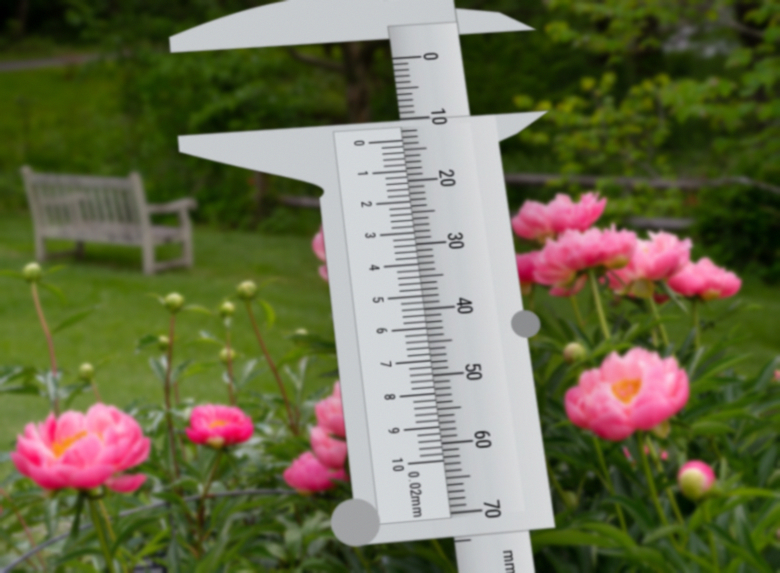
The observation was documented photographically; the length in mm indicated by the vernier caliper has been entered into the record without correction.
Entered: 13.5 mm
